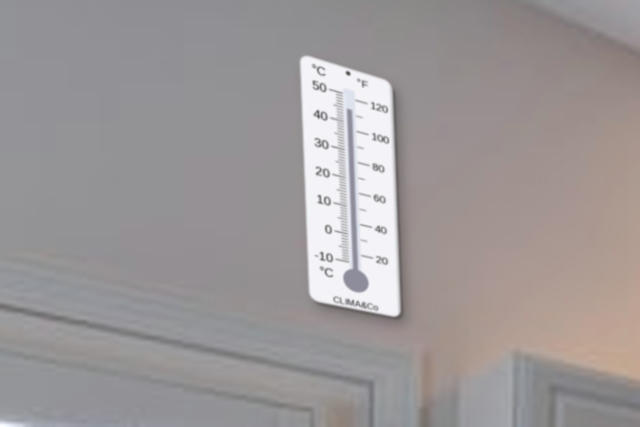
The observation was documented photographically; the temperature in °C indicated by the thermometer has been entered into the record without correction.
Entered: 45 °C
